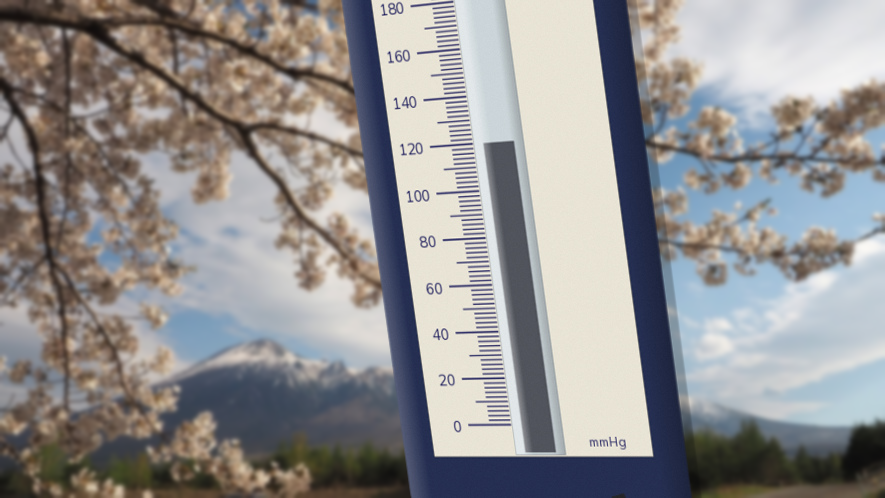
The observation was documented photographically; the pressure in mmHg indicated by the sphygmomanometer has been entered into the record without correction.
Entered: 120 mmHg
